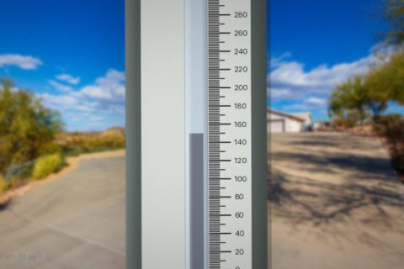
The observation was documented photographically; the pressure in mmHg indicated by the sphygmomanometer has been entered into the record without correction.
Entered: 150 mmHg
